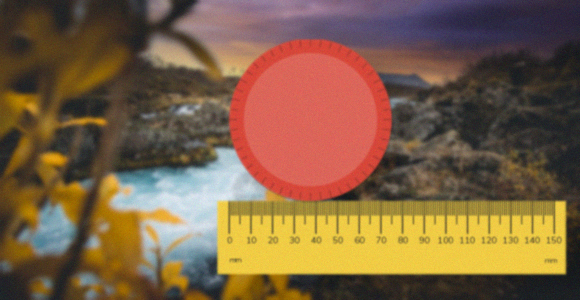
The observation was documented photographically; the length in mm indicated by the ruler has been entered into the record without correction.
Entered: 75 mm
